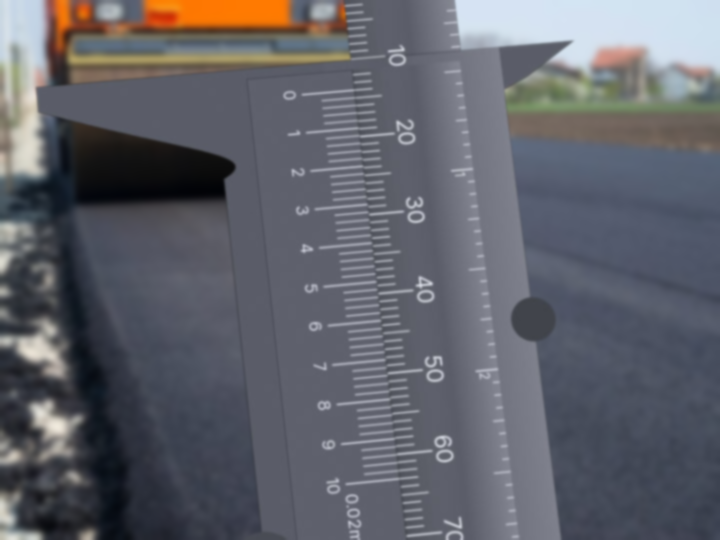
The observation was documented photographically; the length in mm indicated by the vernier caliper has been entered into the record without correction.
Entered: 14.0 mm
